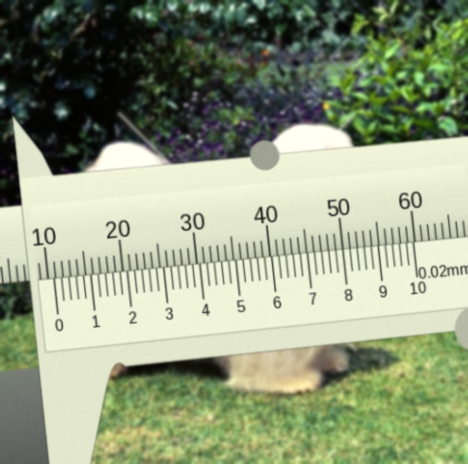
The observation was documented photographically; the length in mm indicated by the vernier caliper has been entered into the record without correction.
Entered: 10.8 mm
